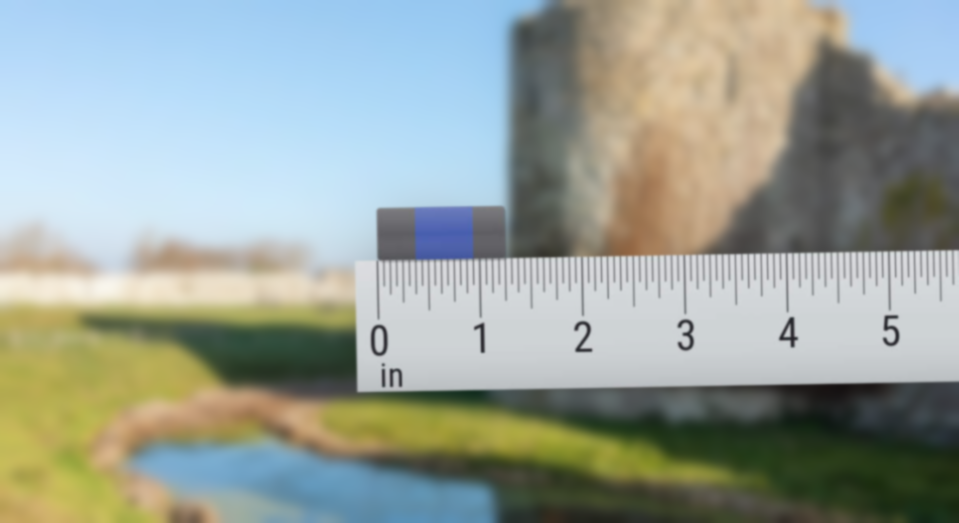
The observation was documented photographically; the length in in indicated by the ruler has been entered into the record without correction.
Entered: 1.25 in
